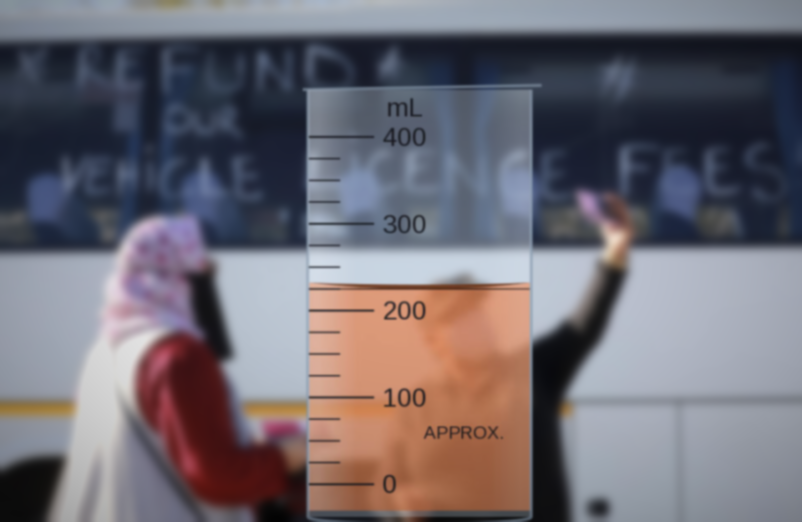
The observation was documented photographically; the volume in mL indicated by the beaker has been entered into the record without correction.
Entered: 225 mL
